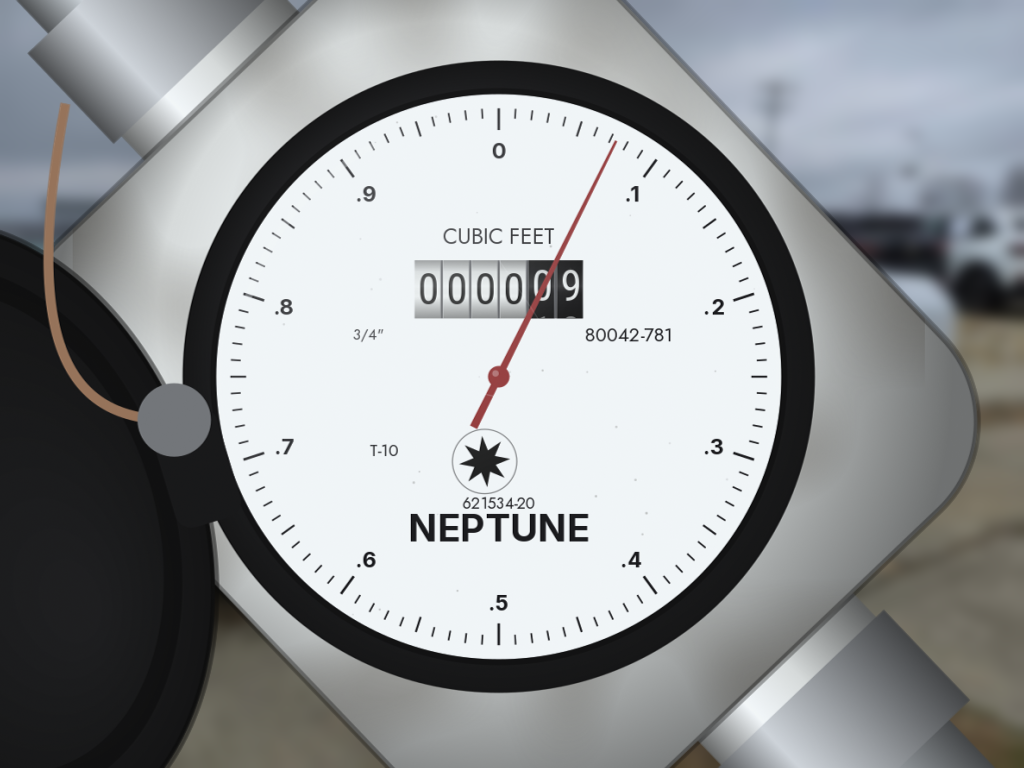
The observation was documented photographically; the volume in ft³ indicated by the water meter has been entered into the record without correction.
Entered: 9.07 ft³
